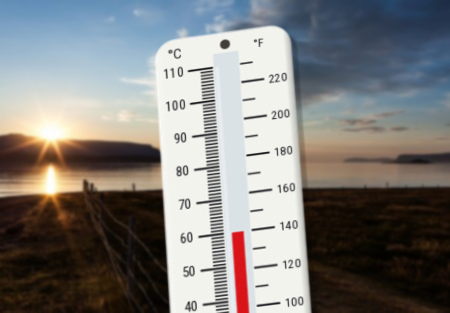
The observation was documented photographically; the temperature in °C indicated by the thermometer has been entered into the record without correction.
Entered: 60 °C
